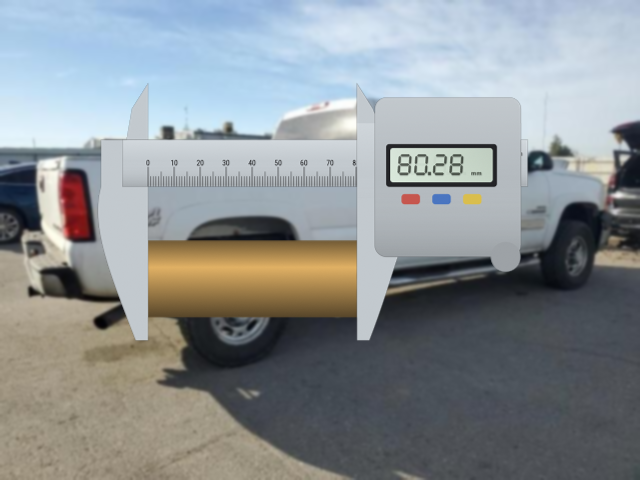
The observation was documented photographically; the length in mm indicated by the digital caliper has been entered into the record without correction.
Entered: 80.28 mm
